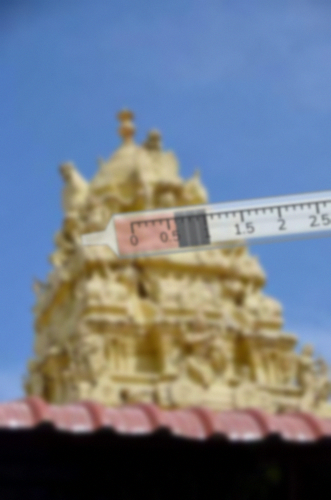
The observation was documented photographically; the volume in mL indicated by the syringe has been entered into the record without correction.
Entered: 0.6 mL
